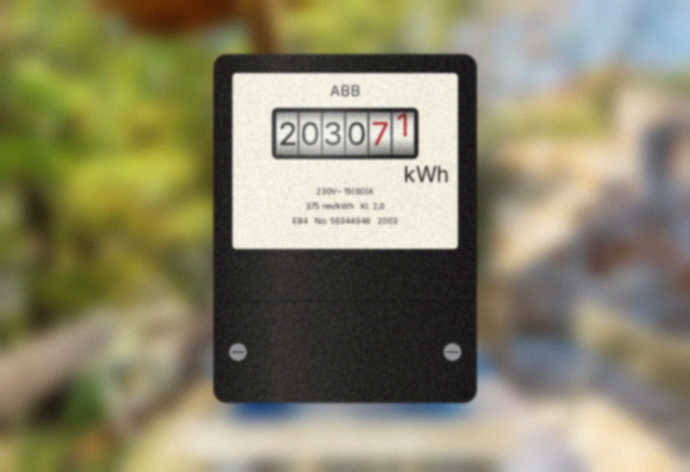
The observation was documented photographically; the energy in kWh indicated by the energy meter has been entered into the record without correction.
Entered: 2030.71 kWh
